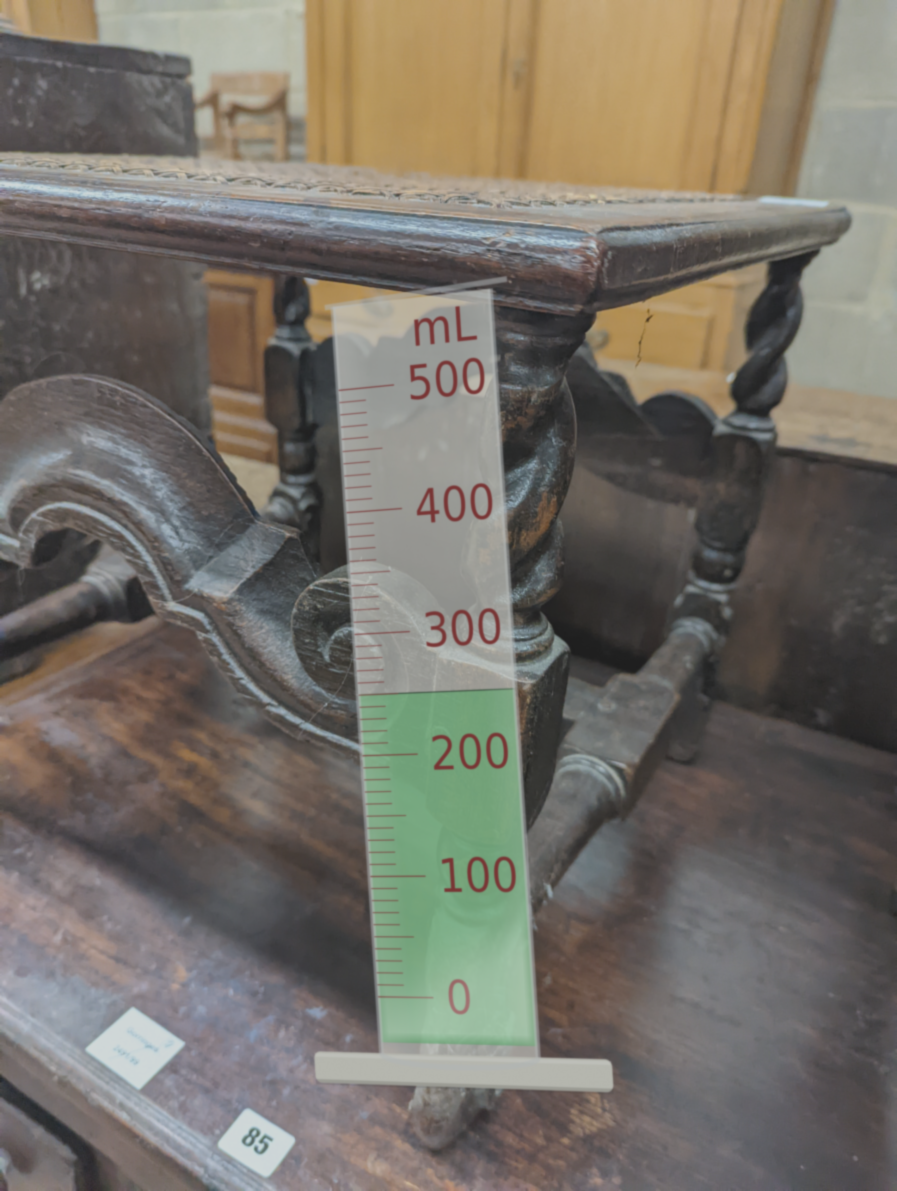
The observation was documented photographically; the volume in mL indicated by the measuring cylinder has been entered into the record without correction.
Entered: 250 mL
